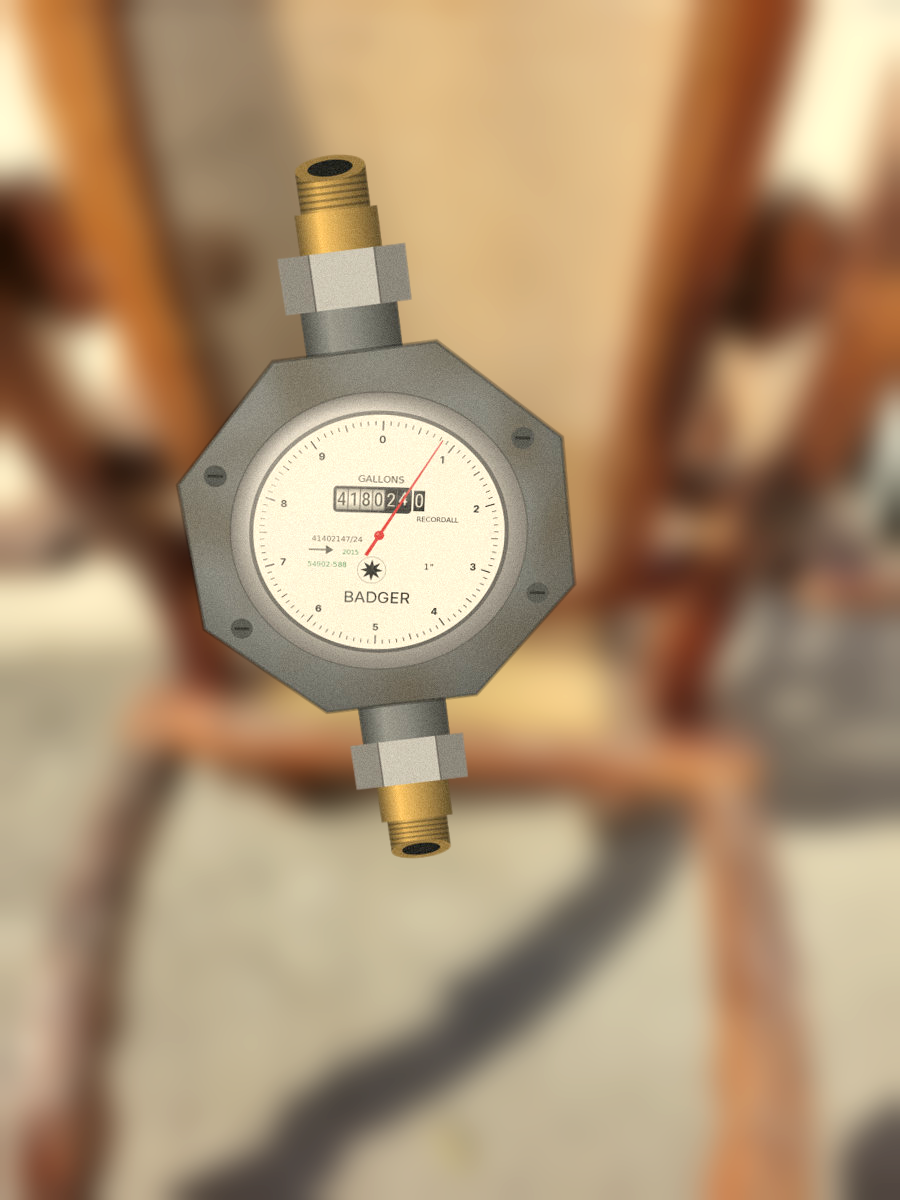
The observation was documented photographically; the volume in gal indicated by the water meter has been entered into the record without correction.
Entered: 4180240.8 gal
